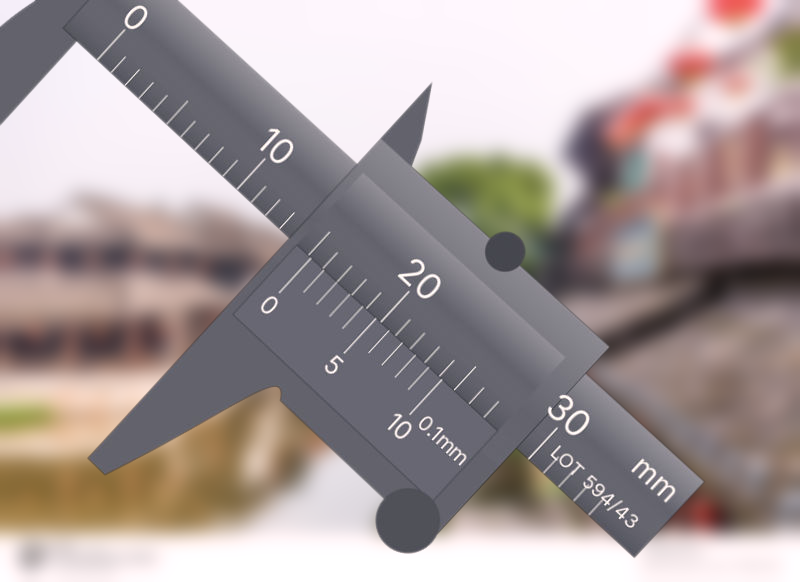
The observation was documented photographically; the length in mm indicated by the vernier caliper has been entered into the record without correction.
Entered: 15.2 mm
